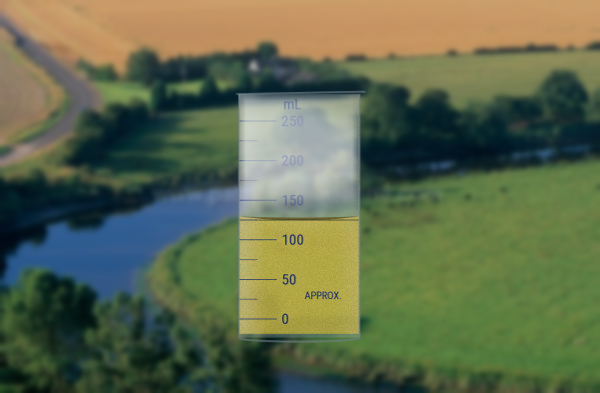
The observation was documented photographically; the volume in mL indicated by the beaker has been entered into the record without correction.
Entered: 125 mL
